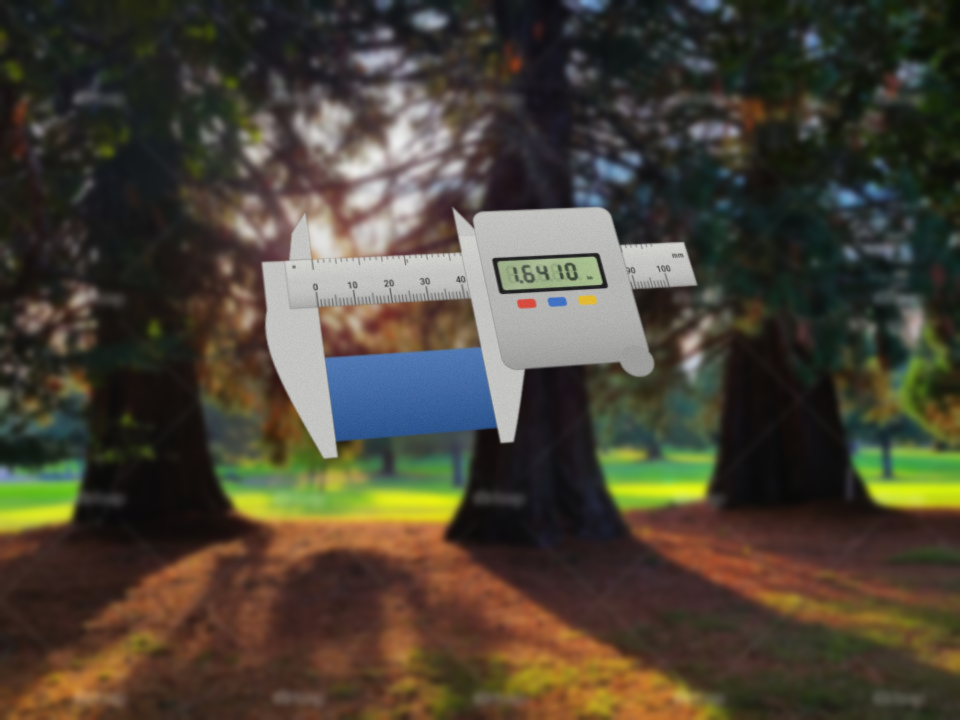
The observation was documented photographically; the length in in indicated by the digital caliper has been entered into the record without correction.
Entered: 1.6410 in
